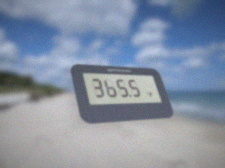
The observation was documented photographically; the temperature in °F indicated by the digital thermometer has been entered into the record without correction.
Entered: 365.5 °F
